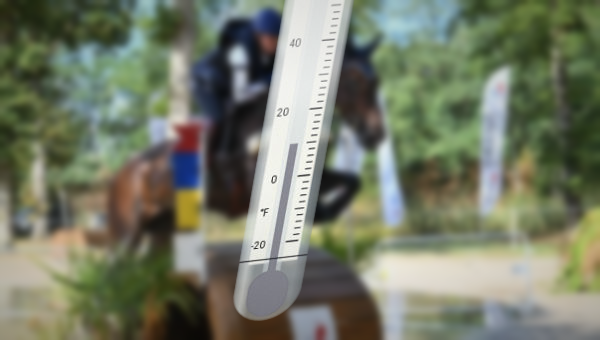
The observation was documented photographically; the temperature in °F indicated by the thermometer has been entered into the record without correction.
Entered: 10 °F
